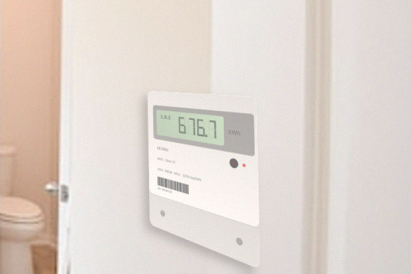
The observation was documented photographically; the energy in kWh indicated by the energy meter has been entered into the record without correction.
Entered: 676.7 kWh
